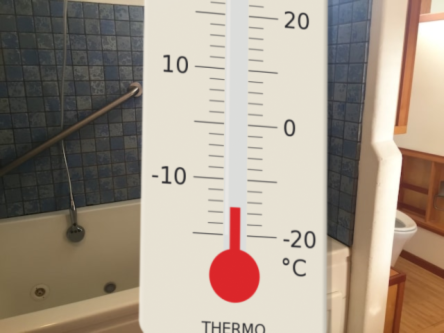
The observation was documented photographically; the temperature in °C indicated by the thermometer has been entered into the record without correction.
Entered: -15 °C
